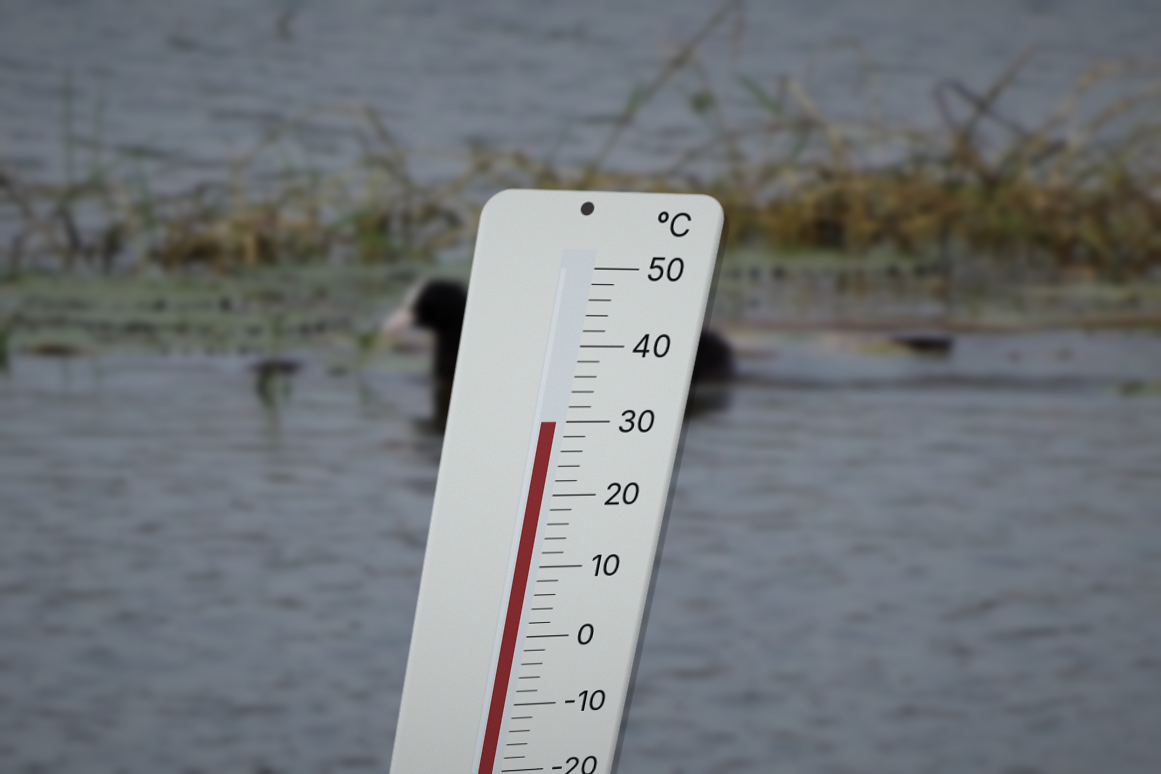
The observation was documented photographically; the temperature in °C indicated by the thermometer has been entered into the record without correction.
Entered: 30 °C
